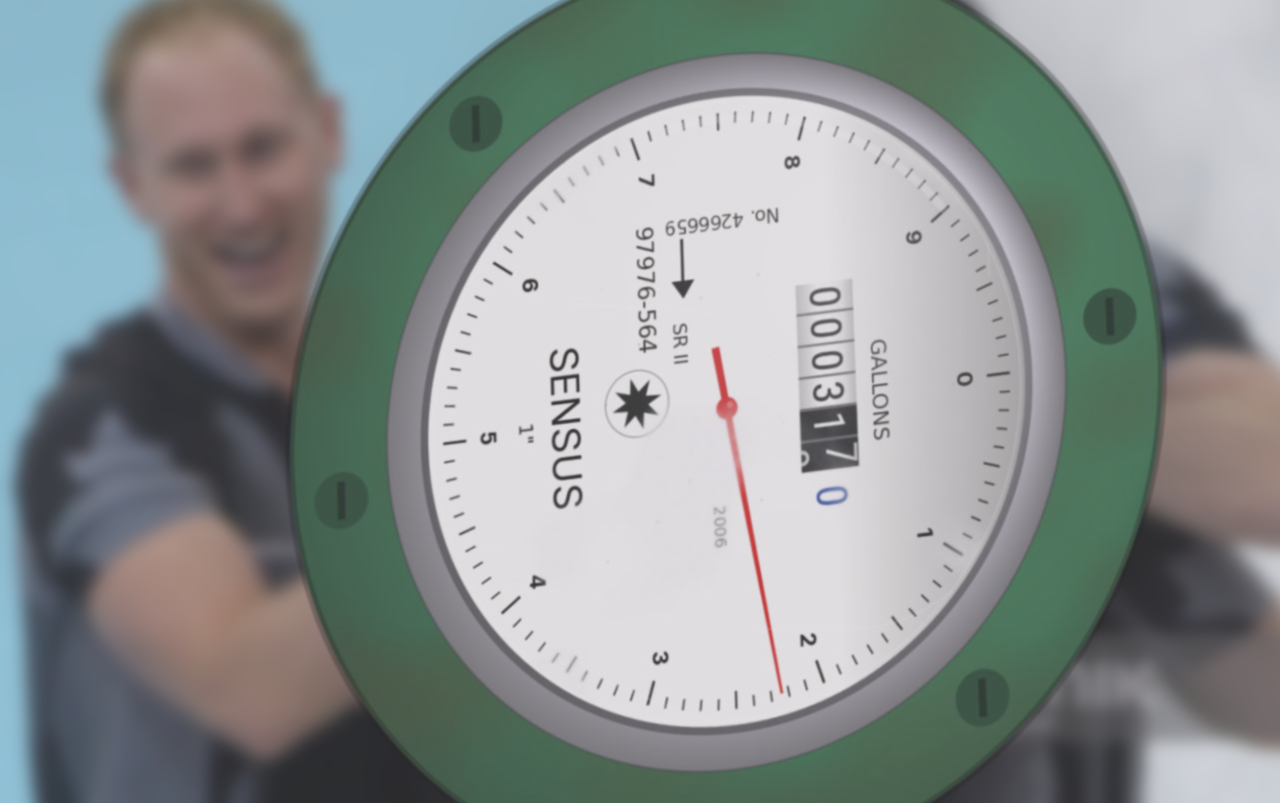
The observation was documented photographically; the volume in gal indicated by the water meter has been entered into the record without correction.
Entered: 3172.2 gal
